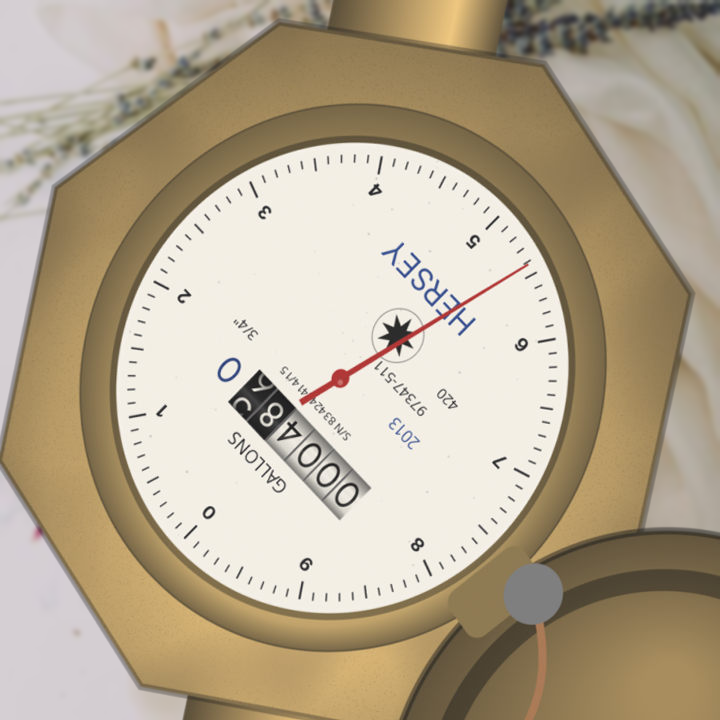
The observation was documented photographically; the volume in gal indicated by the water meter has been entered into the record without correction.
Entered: 4855.4 gal
